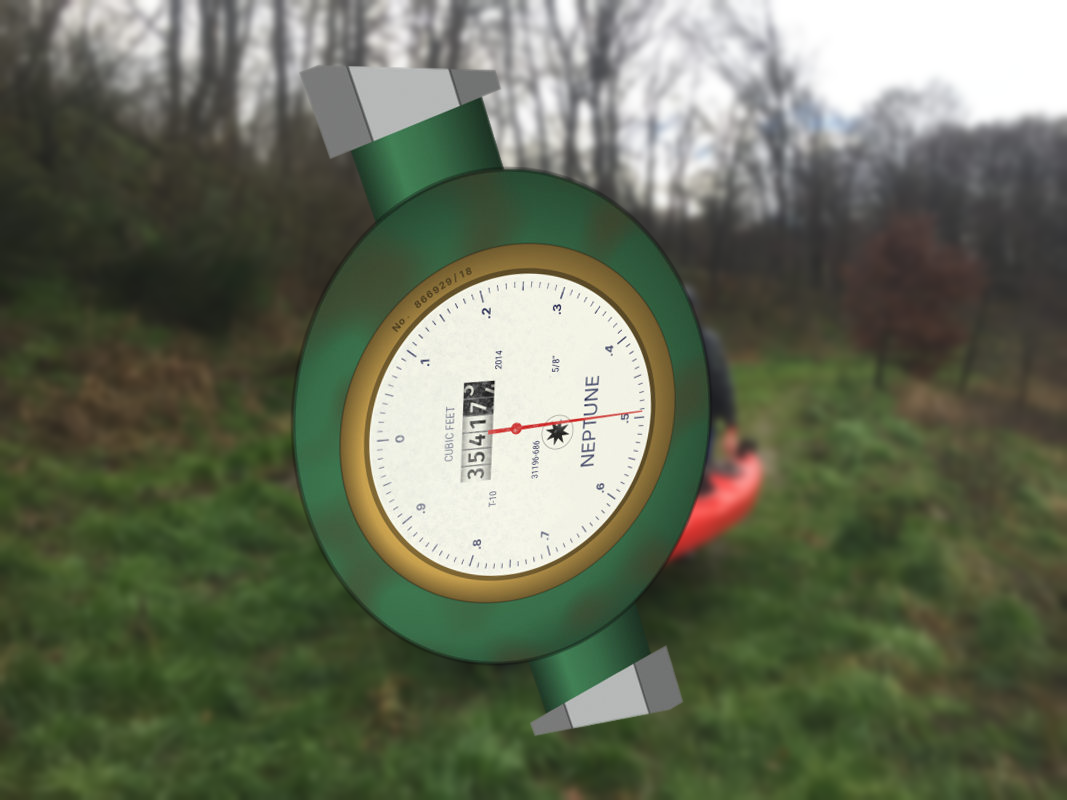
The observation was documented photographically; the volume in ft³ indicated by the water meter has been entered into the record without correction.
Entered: 354173.49 ft³
